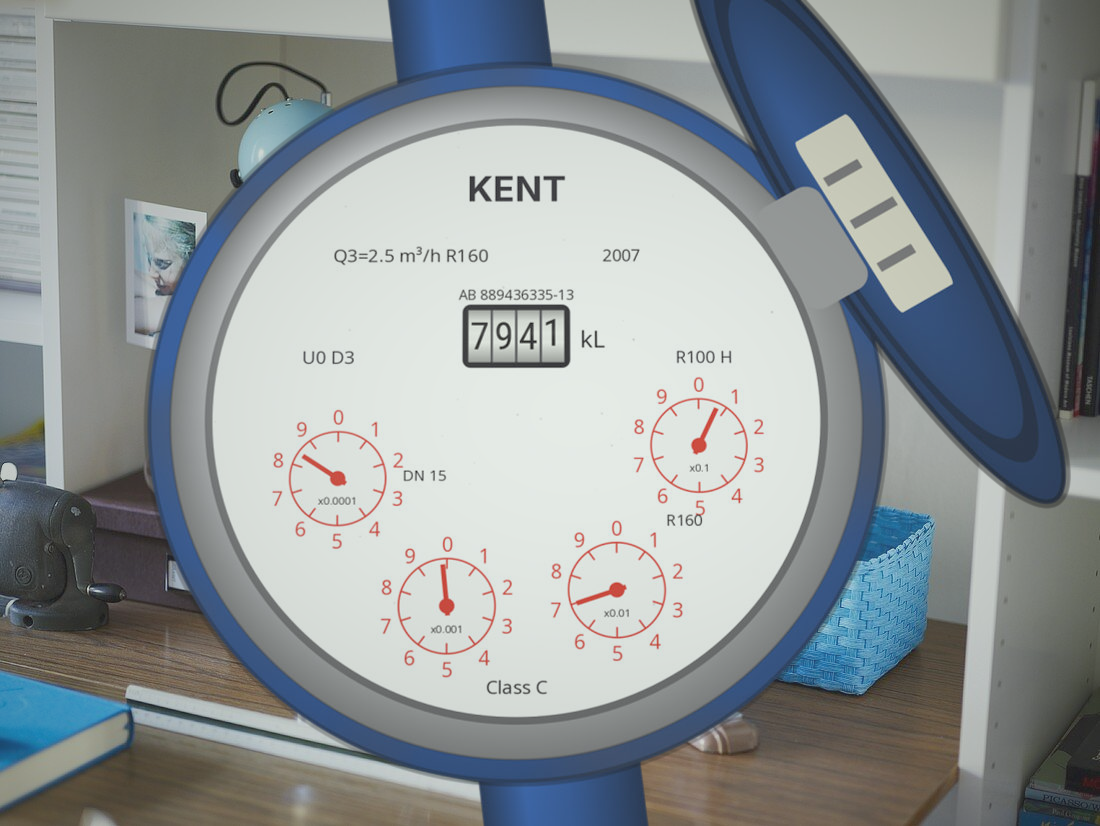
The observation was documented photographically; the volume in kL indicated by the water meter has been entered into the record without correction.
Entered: 7941.0698 kL
